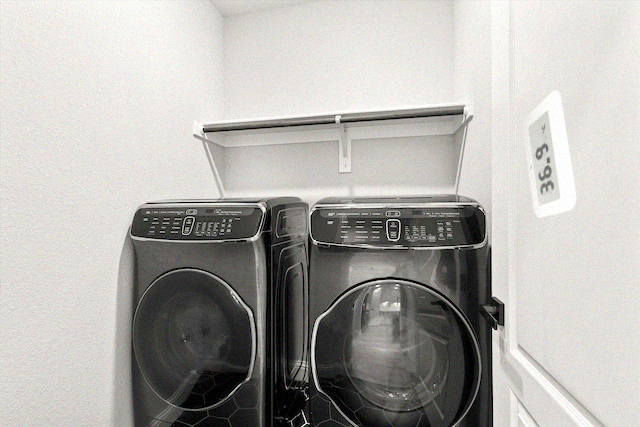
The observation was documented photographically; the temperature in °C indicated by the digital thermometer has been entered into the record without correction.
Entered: 36.9 °C
